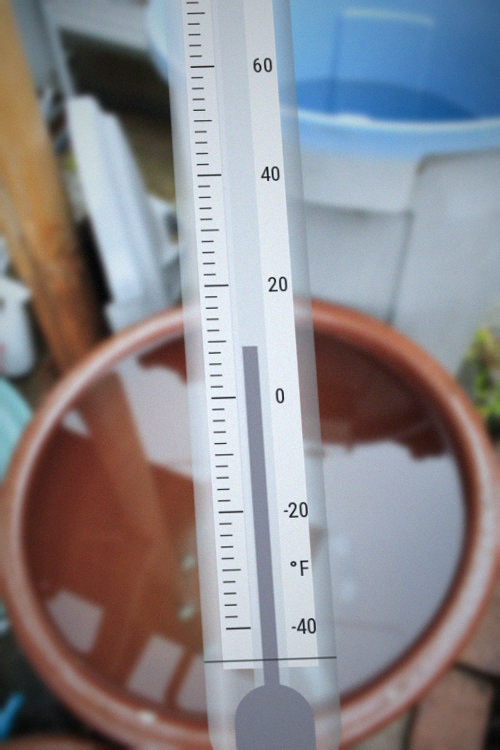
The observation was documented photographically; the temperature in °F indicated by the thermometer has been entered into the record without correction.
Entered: 9 °F
